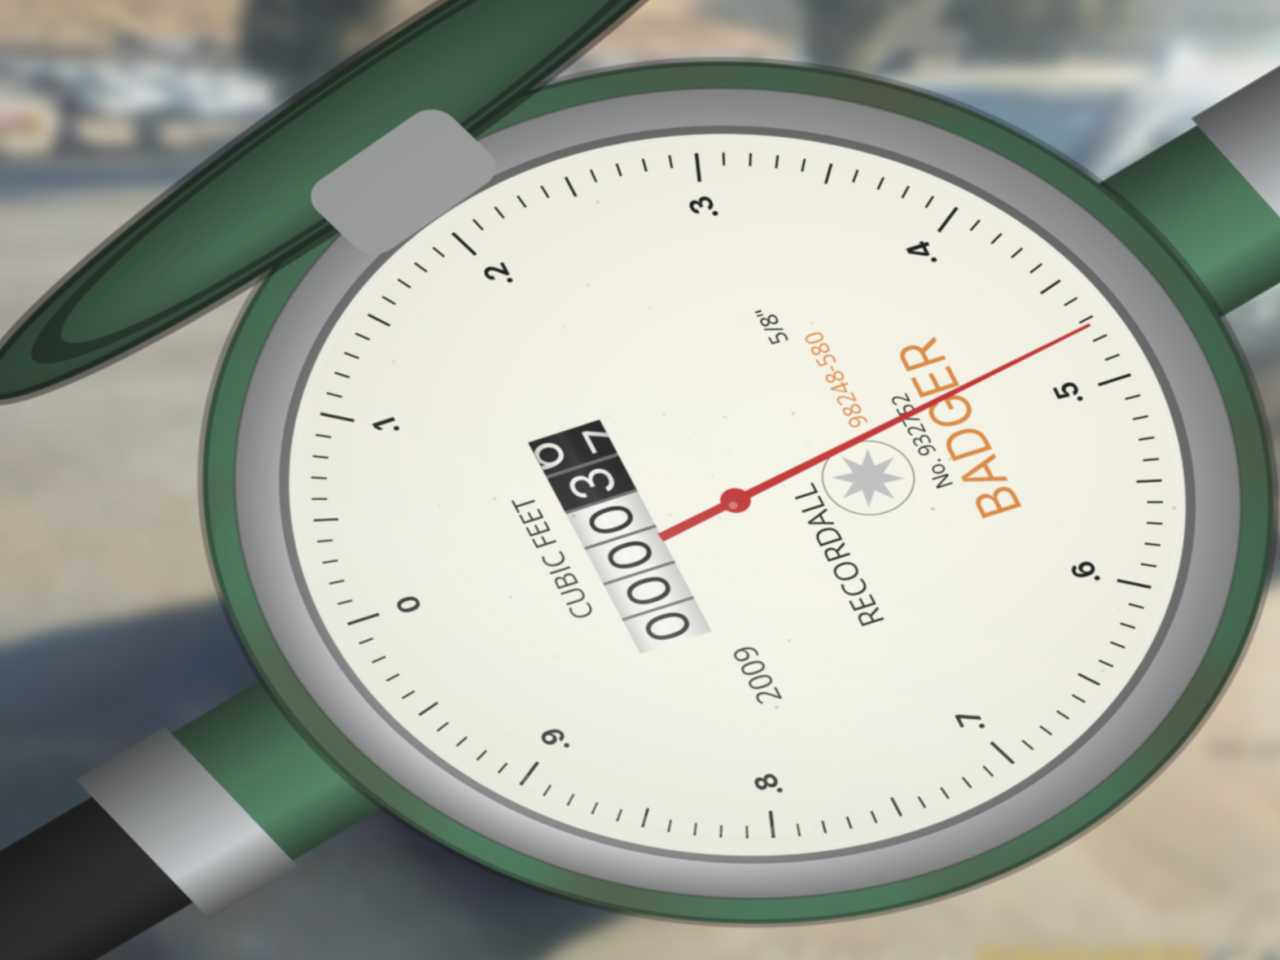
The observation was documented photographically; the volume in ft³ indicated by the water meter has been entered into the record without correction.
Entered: 36.47 ft³
